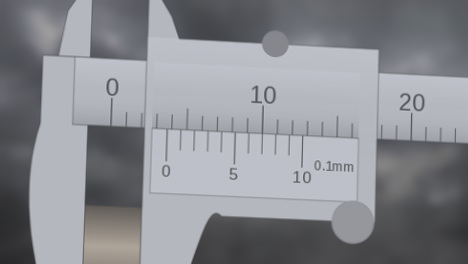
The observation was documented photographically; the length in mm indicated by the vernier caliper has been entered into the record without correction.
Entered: 3.7 mm
